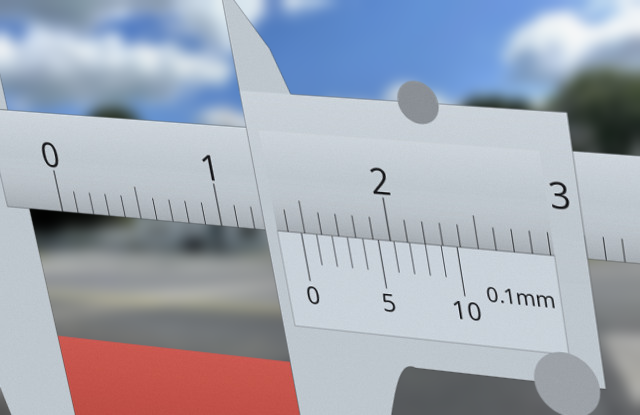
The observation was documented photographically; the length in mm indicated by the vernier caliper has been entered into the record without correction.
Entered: 14.8 mm
